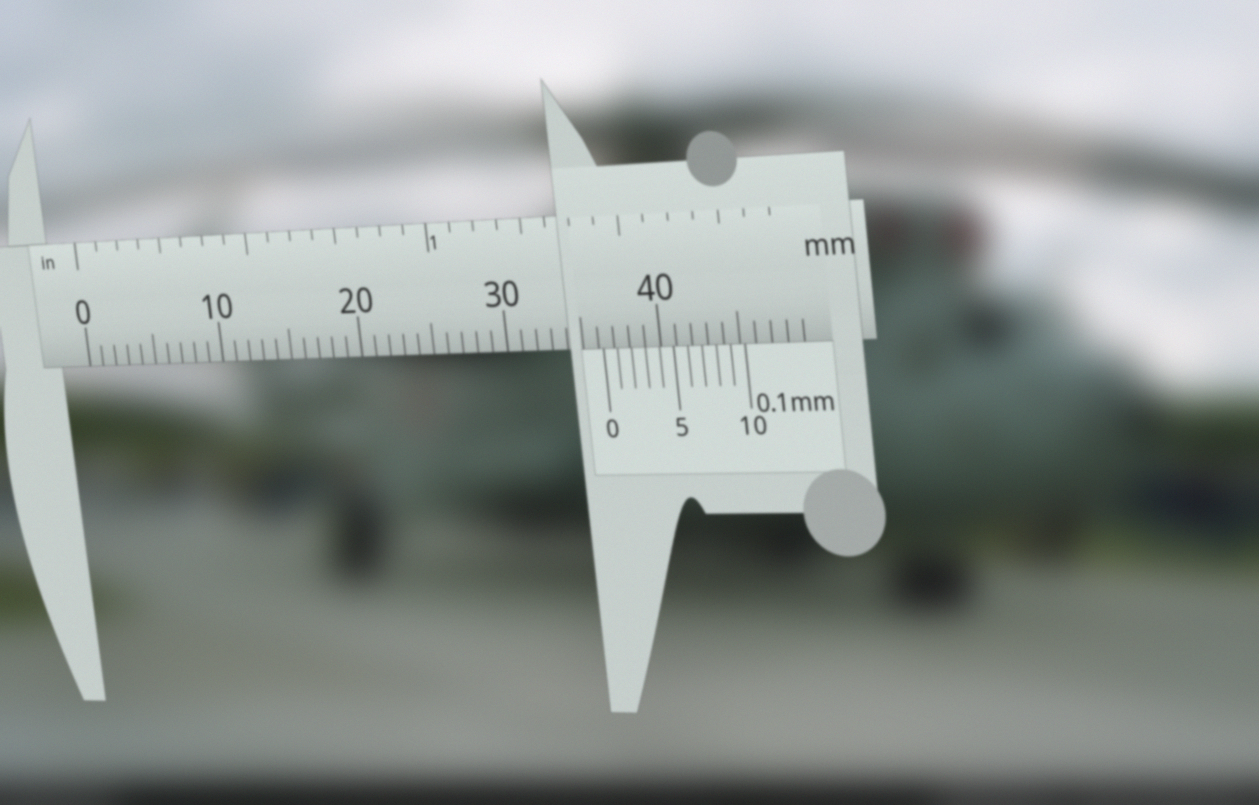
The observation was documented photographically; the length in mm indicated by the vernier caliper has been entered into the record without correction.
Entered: 36.3 mm
